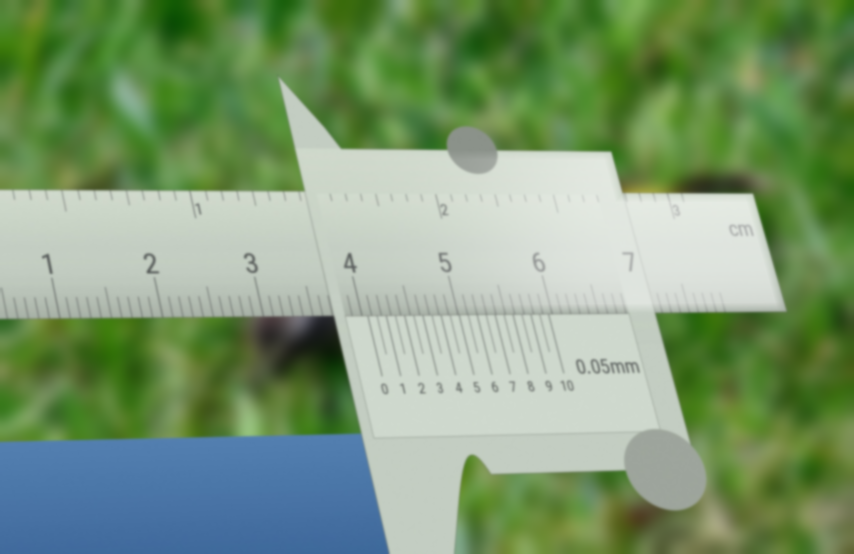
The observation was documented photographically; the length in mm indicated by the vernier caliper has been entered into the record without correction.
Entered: 40.6 mm
